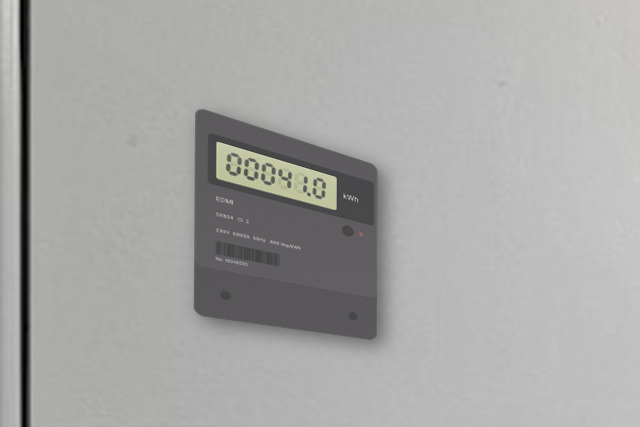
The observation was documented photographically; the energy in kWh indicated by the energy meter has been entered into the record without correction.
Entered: 41.0 kWh
